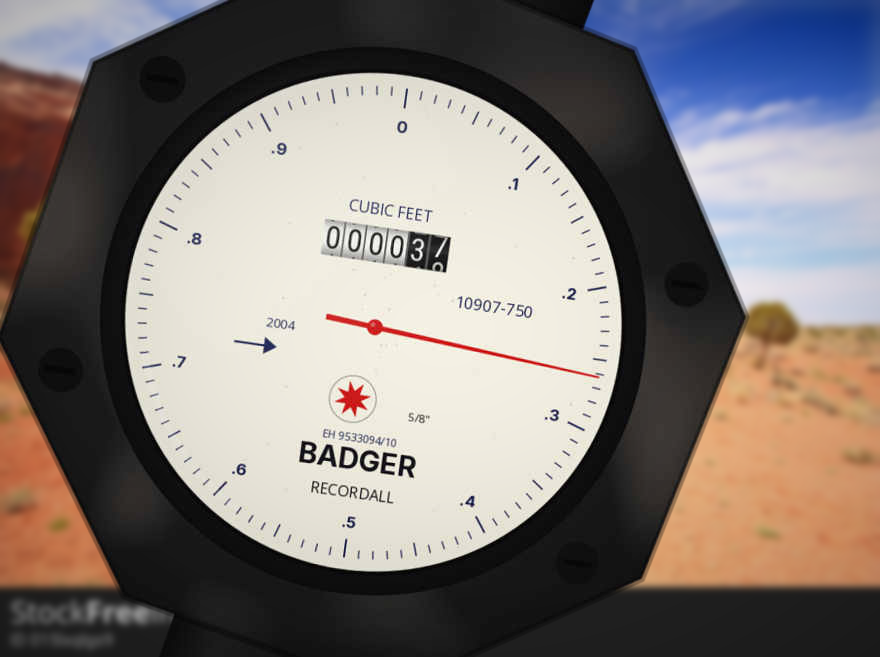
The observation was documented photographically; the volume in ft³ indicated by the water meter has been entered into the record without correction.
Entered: 37.26 ft³
